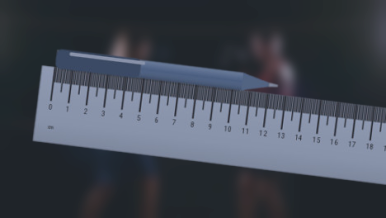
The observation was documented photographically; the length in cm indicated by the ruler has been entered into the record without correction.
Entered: 12.5 cm
